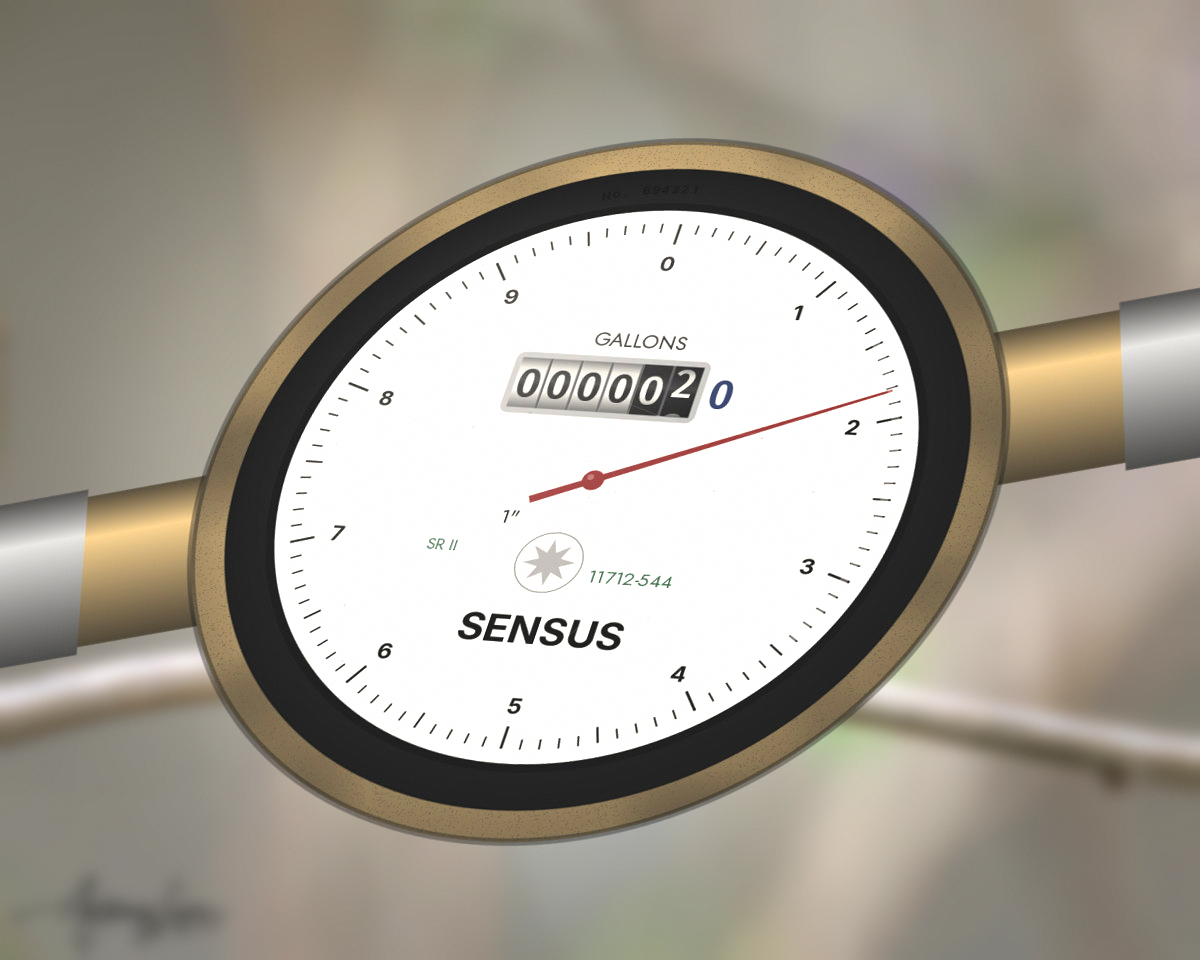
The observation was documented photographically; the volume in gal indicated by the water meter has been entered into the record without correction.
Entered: 21.8 gal
